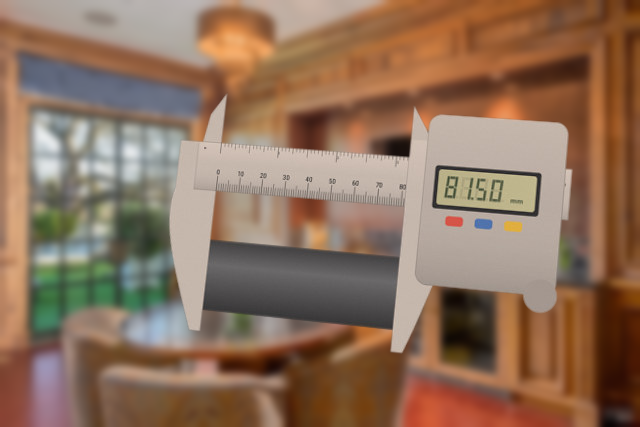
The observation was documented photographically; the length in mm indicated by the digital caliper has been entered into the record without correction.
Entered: 81.50 mm
